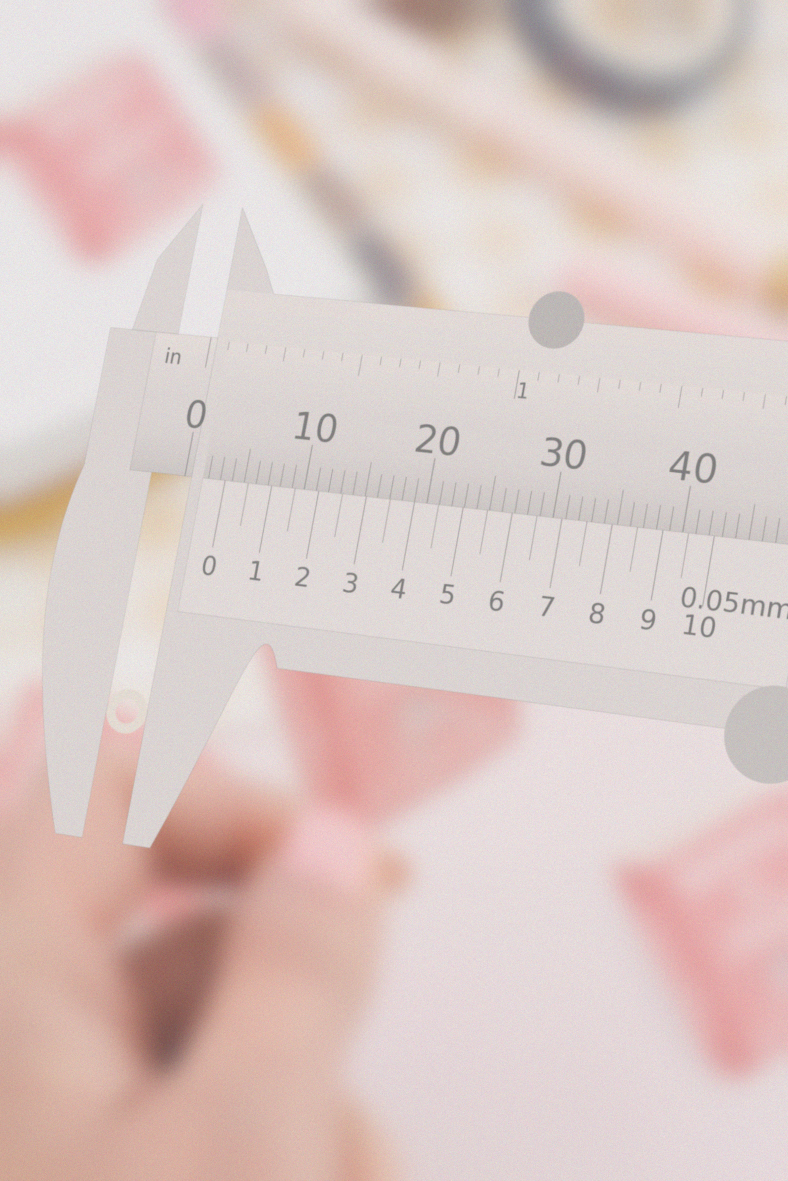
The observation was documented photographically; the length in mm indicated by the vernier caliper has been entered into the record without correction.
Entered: 3.4 mm
